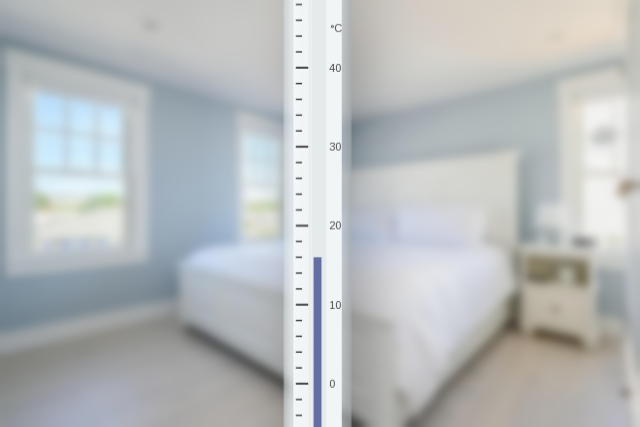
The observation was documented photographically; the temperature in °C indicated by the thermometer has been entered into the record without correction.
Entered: 16 °C
